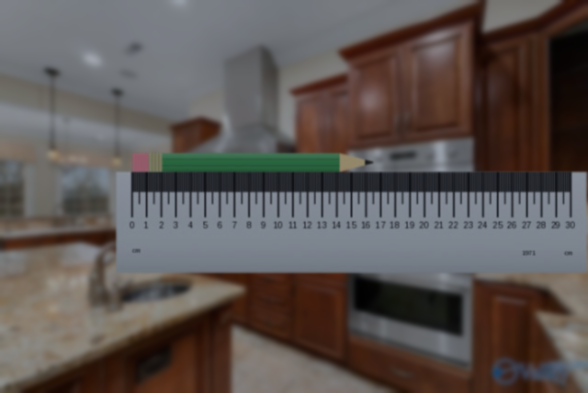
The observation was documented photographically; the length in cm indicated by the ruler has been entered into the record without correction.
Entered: 16.5 cm
